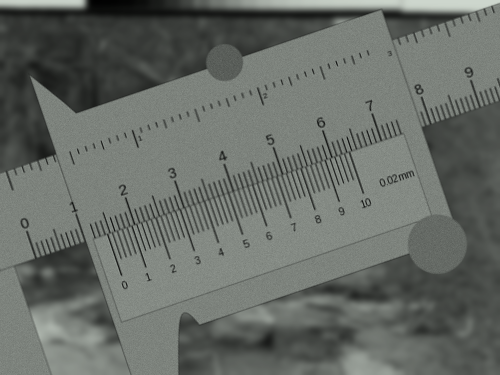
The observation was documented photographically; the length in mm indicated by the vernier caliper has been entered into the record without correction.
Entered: 14.5 mm
